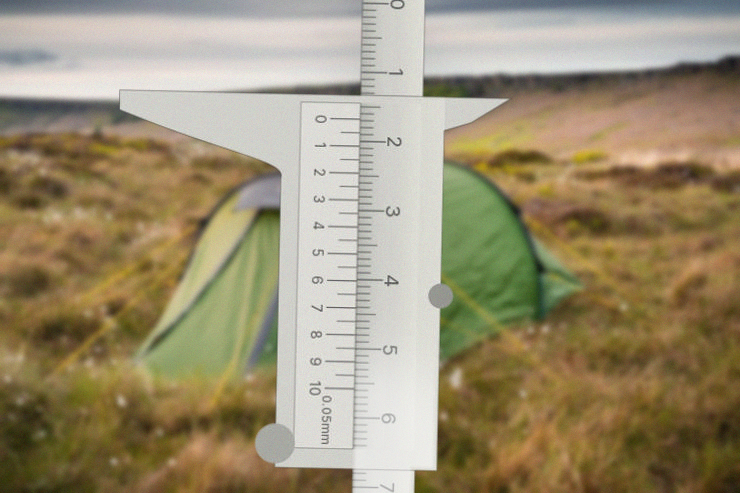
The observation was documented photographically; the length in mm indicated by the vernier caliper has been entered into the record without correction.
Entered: 16.8 mm
